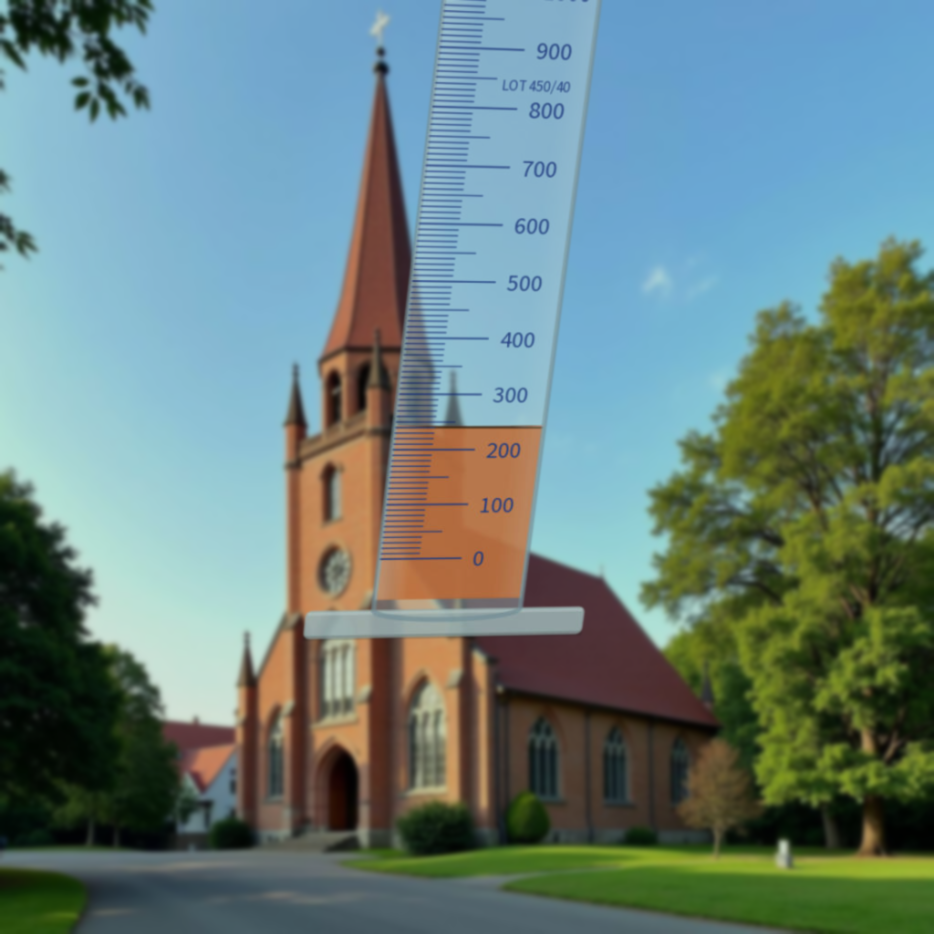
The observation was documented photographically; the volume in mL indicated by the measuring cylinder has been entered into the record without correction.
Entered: 240 mL
